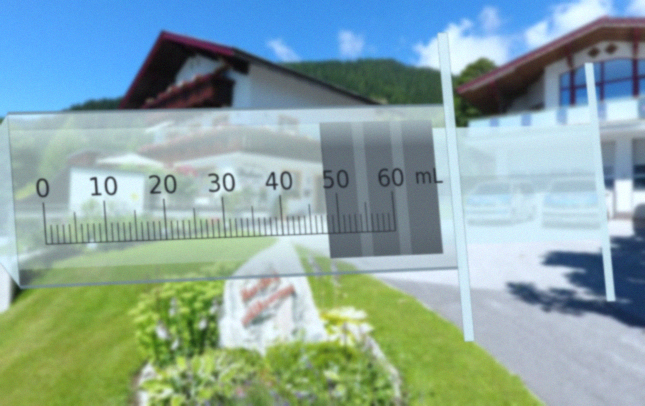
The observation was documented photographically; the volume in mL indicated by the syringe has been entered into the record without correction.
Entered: 48 mL
